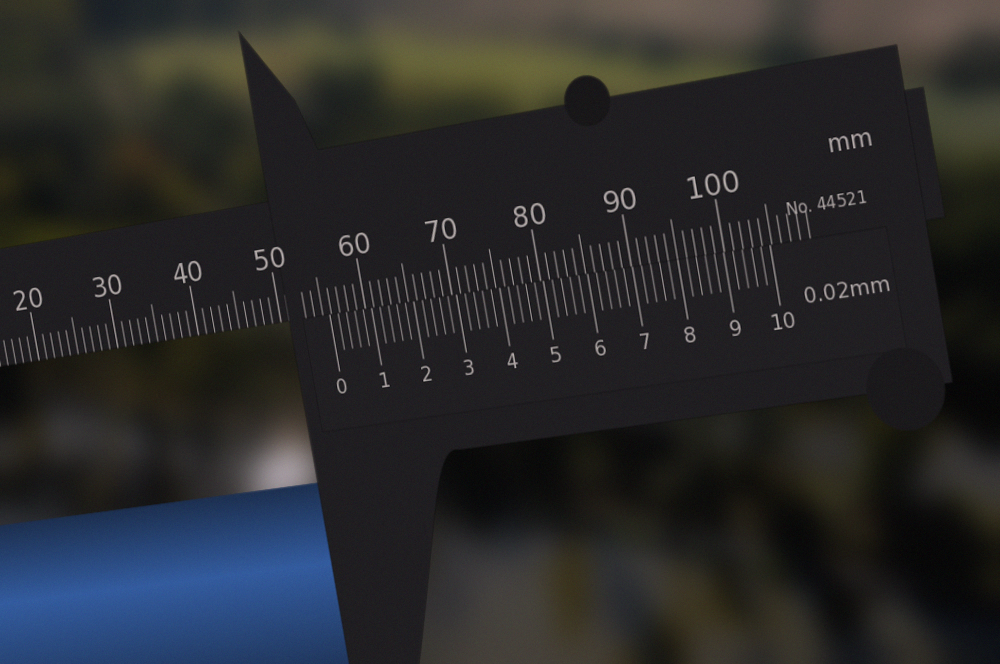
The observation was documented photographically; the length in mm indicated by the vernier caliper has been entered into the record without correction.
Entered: 55.8 mm
